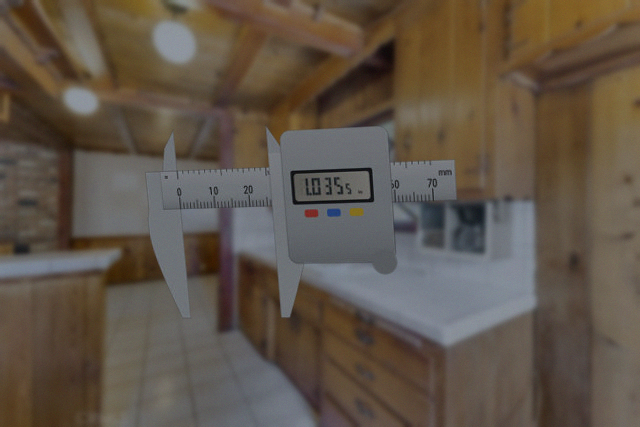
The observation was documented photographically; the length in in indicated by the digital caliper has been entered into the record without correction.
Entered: 1.0355 in
